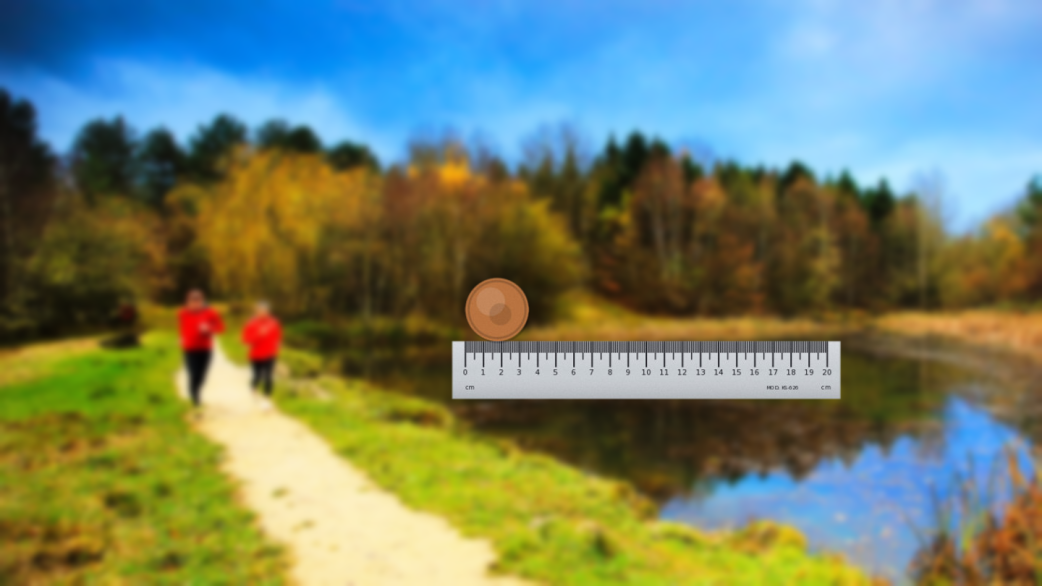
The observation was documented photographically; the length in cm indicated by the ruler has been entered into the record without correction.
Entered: 3.5 cm
